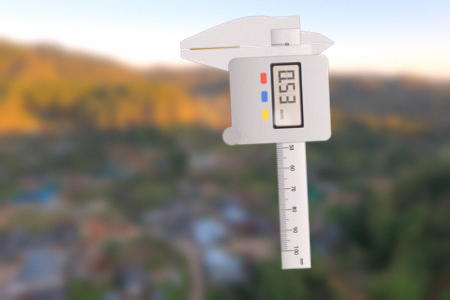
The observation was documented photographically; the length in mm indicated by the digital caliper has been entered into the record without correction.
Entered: 0.53 mm
